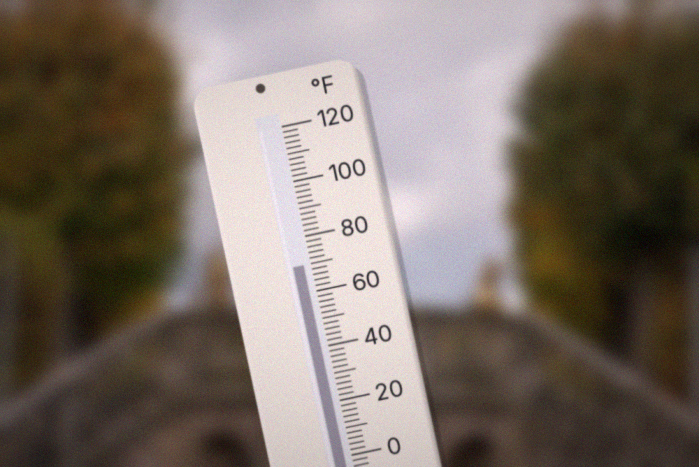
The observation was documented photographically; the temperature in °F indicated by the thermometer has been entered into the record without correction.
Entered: 70 °F
